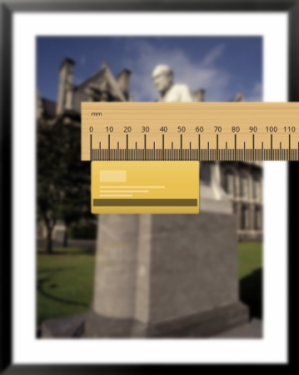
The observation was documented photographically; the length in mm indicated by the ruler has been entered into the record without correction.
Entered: 60 mm
